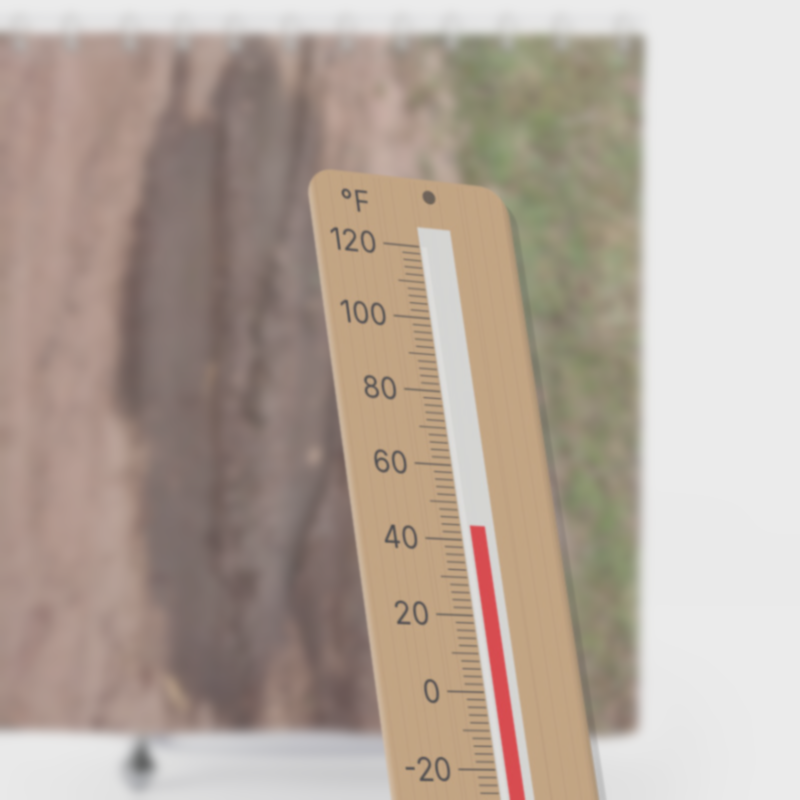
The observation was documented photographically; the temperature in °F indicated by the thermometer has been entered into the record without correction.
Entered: 44 °F
